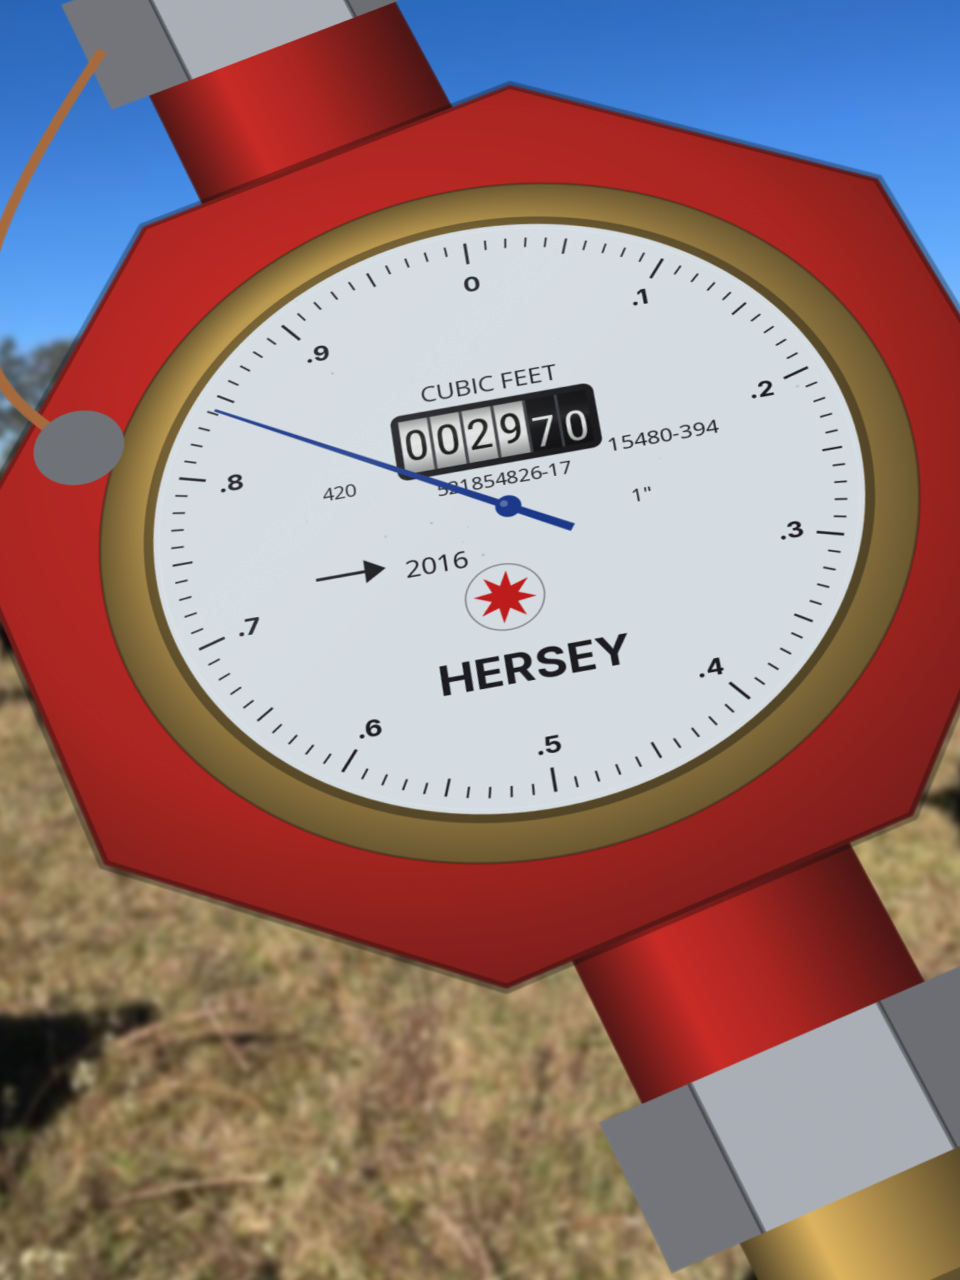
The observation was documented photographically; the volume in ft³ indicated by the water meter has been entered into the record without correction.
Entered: 2969.84 ft³
